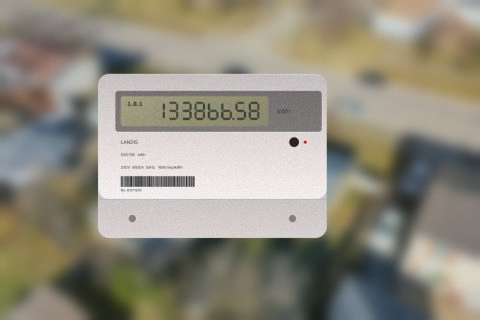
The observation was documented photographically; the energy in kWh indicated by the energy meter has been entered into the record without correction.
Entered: 133866.58 kWh
